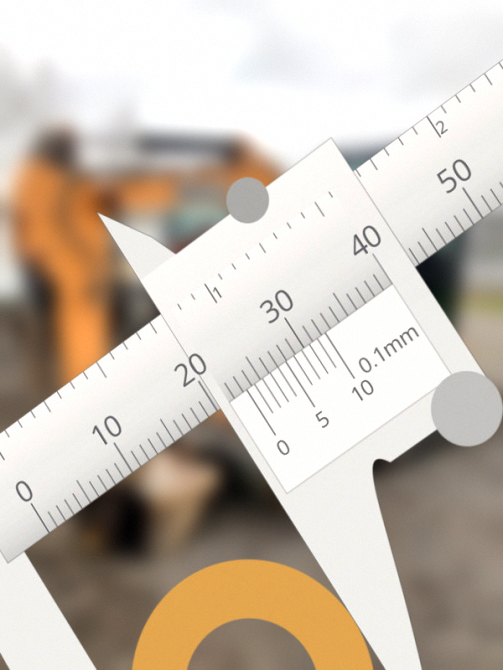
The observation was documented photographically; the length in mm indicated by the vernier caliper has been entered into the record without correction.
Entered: 23.4 mm
